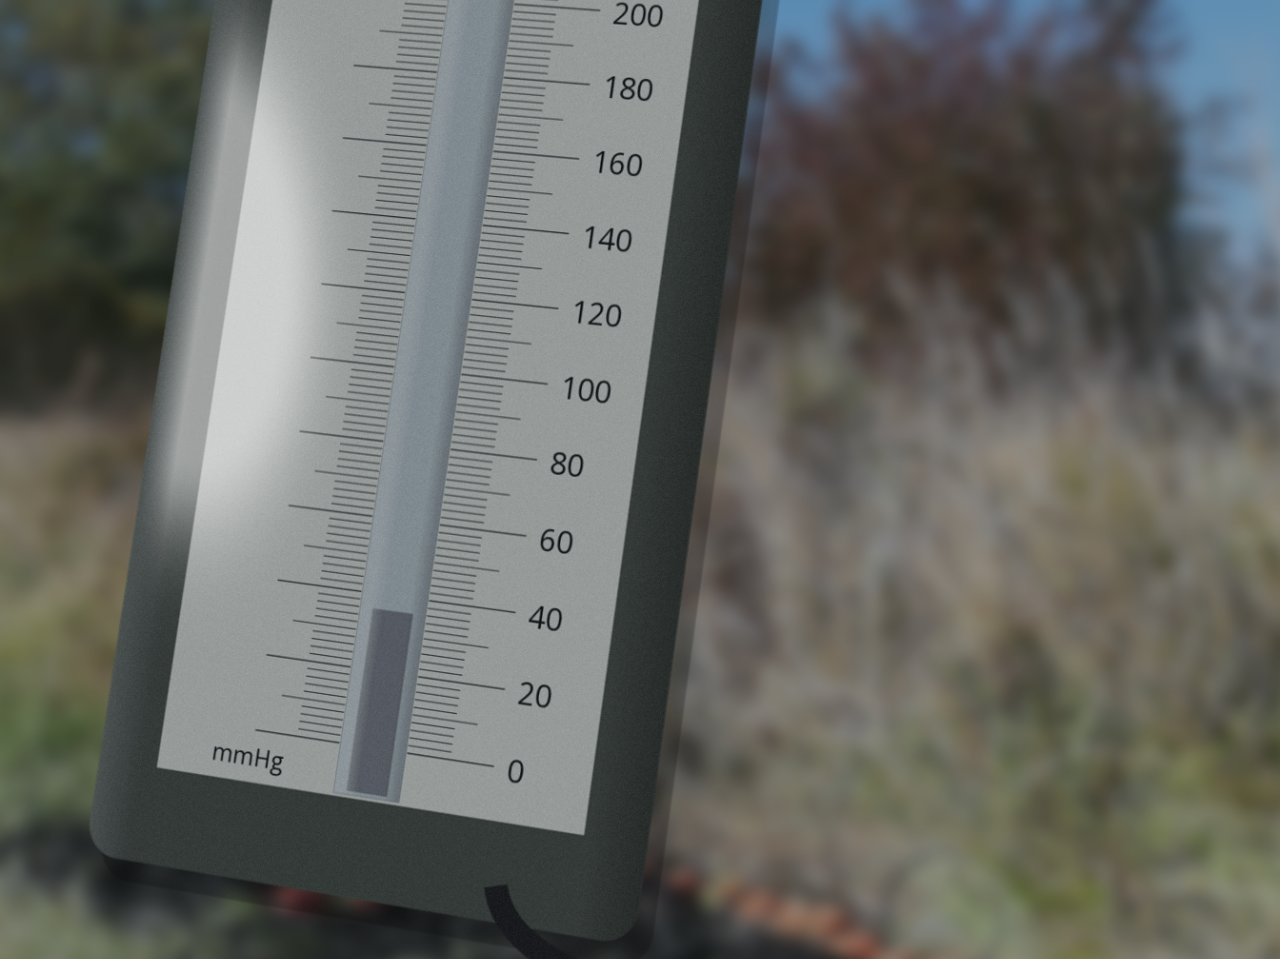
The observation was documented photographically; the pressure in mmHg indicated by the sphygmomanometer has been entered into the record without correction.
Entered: 36 mmHg
